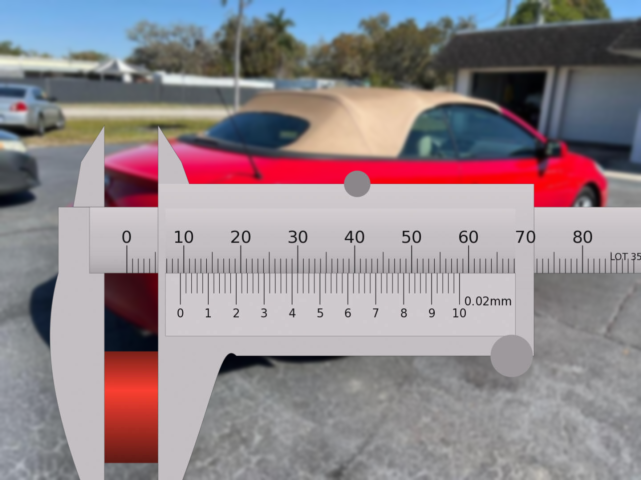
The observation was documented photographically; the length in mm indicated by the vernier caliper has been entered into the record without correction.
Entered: 9.4 mm
